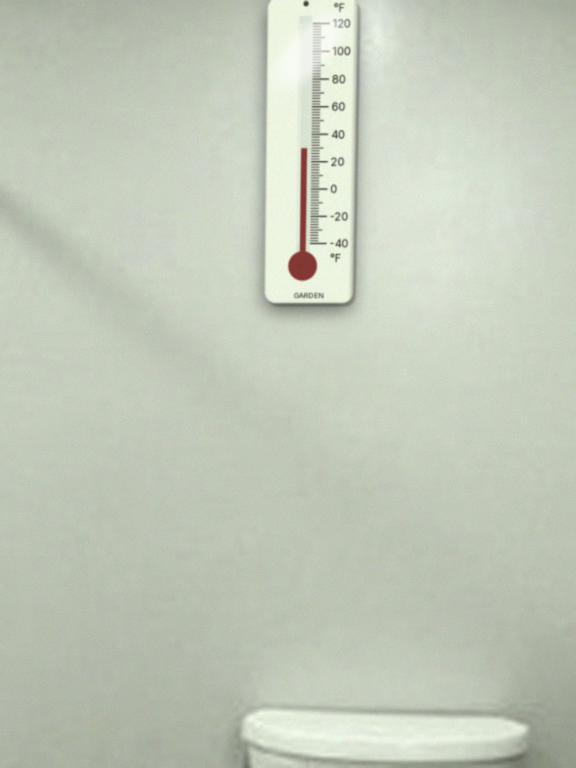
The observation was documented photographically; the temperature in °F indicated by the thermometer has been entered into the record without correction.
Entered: 30 °F
